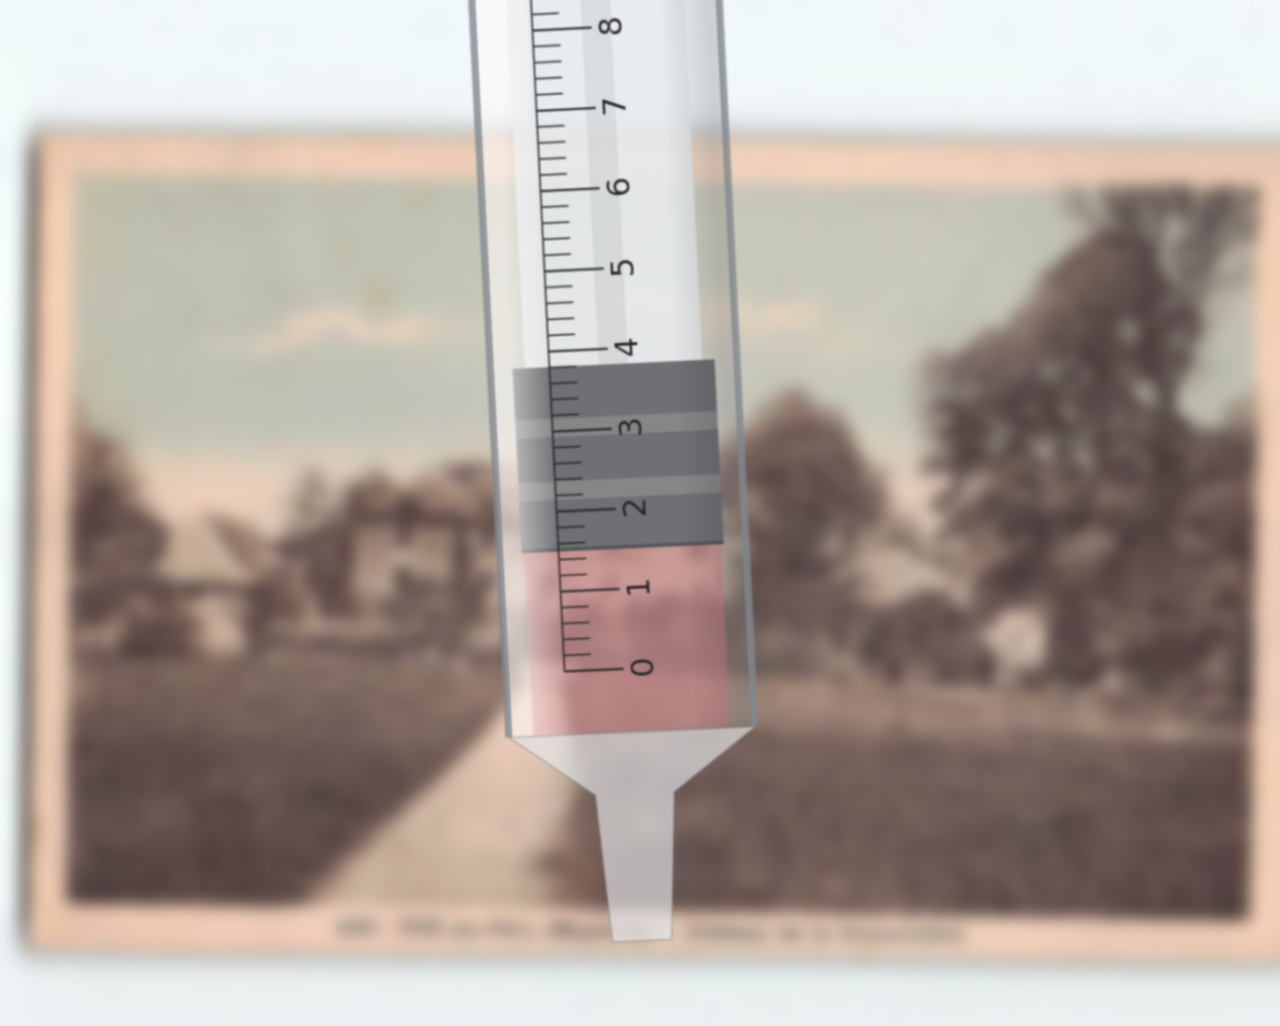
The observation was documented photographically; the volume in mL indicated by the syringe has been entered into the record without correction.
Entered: 1.5 mL
